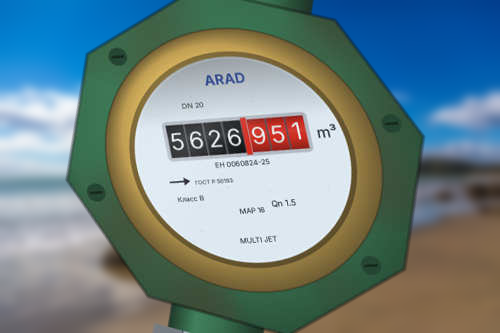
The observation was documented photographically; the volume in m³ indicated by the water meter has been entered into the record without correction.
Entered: 5626.951 m³
